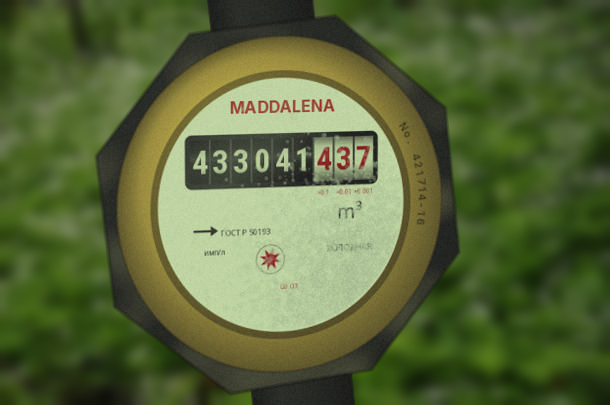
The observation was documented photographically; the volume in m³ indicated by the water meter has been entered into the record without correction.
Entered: 433041.437 m³
